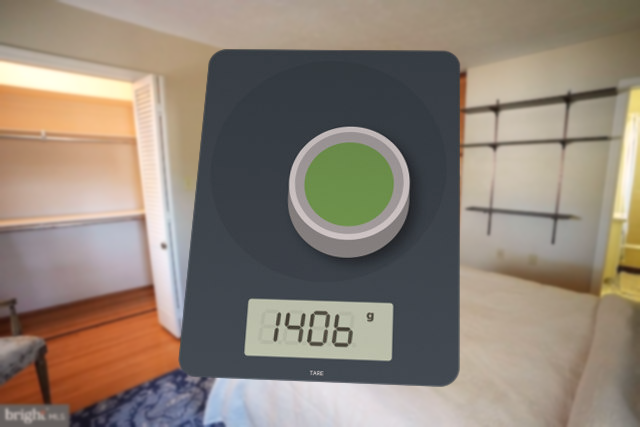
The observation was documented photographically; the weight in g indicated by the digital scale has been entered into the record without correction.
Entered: 1406 g
